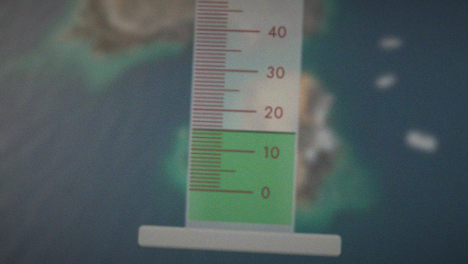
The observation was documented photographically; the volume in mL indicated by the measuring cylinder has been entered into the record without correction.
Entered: 15 mL
